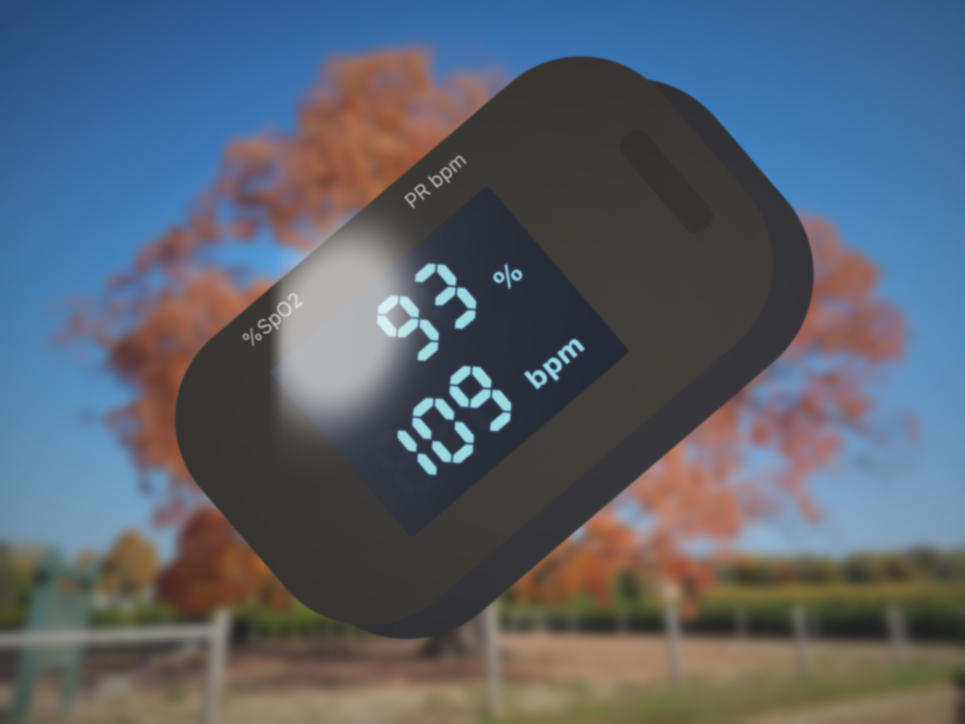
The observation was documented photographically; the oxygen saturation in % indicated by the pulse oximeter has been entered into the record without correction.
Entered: 93 %
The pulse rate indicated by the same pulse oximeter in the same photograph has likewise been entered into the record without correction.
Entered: 109 bpm
